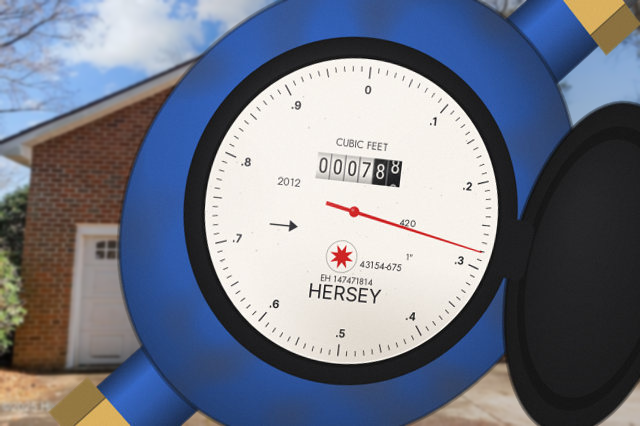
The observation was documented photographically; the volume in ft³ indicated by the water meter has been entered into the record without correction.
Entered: 788.28 ft³
